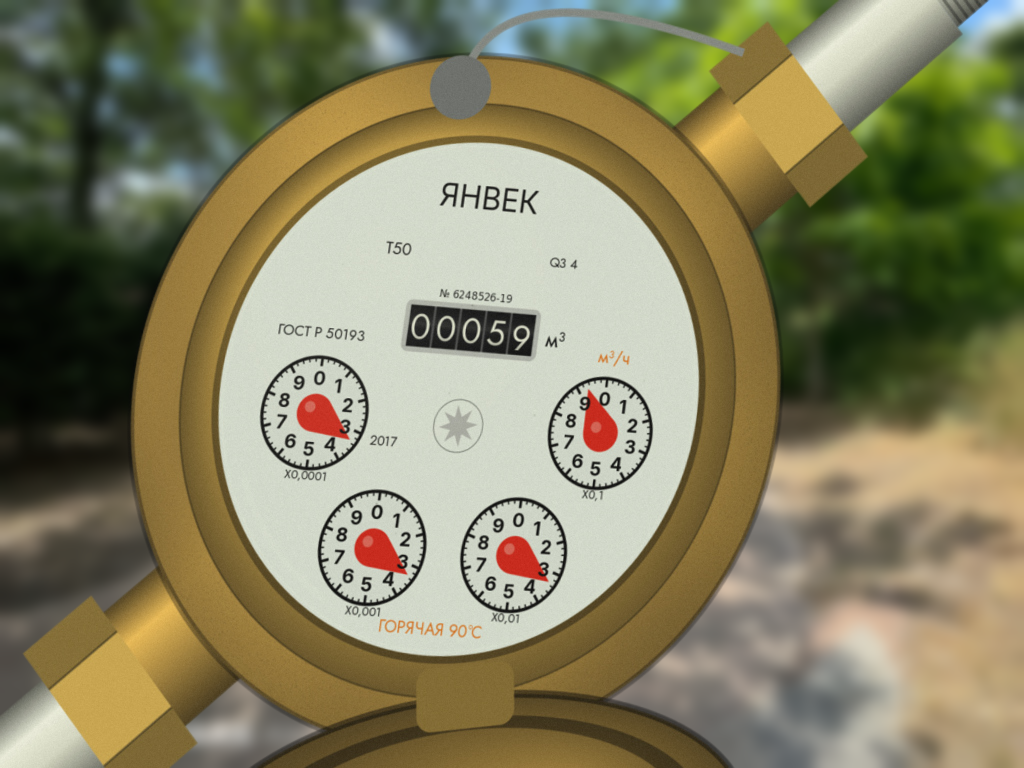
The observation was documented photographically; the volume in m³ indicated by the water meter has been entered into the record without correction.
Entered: 58.9333 m³
